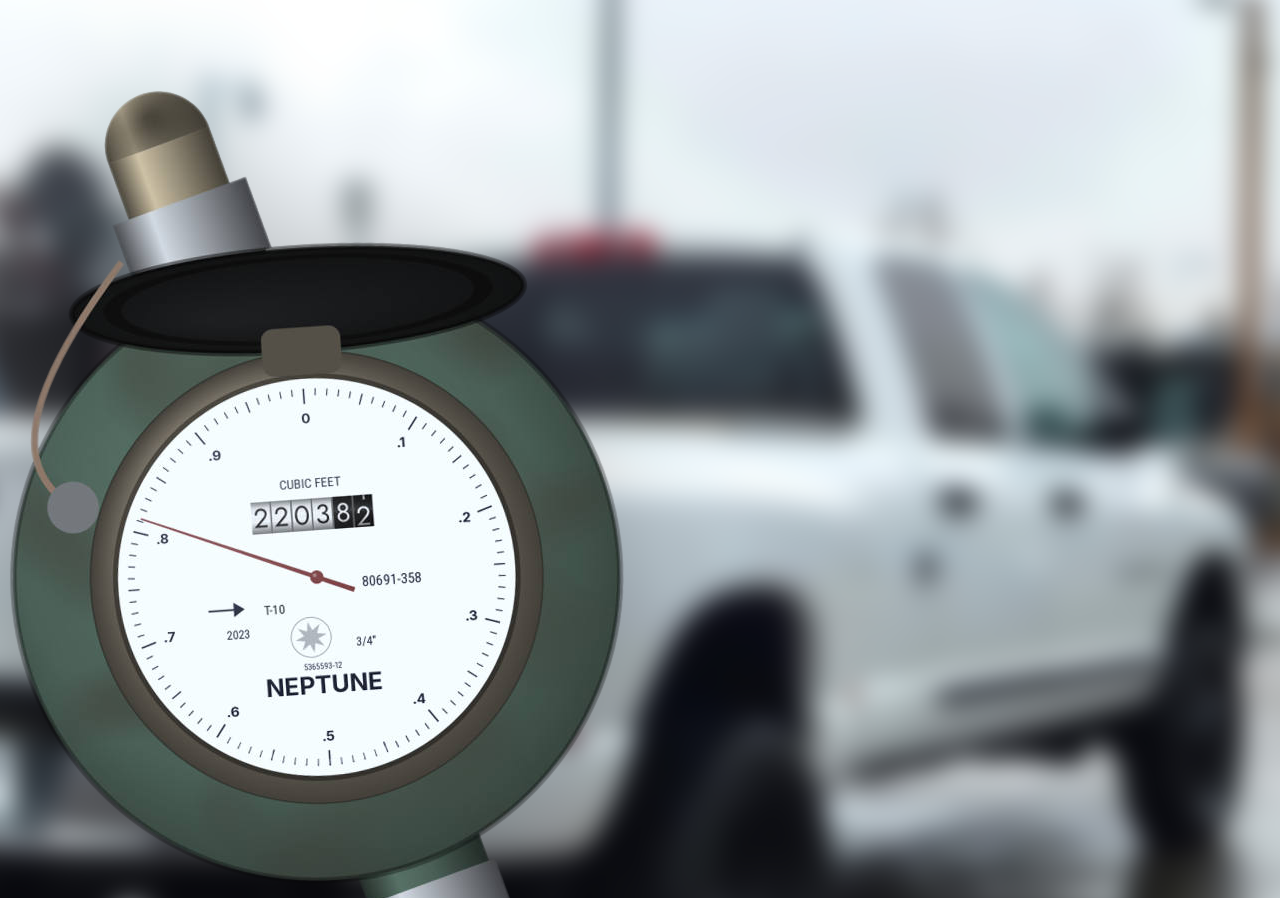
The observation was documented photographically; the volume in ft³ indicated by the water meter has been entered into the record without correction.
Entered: 220381.81 ft³
